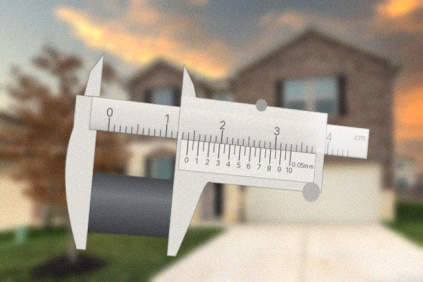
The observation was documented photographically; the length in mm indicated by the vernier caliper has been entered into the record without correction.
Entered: 14.0 mm
